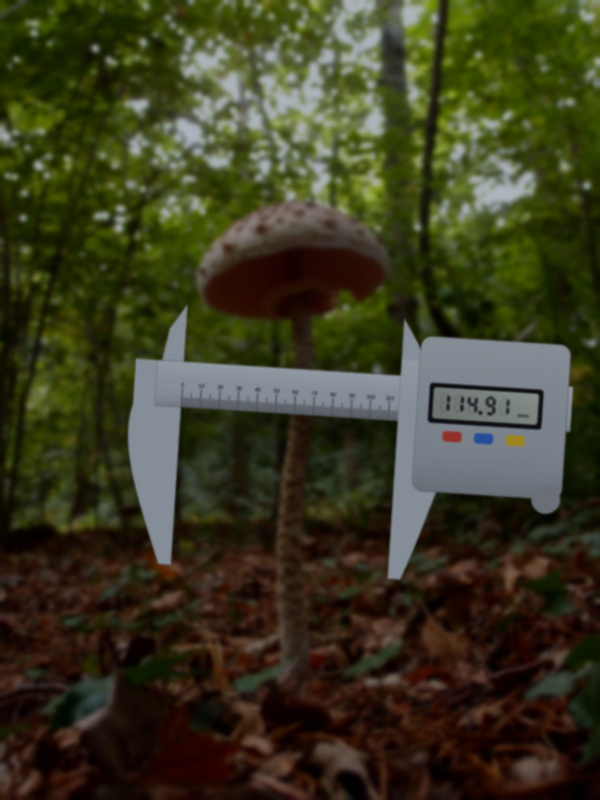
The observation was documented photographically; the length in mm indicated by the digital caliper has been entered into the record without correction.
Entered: 114.91 mm
